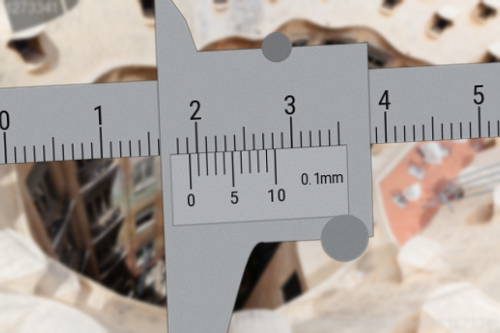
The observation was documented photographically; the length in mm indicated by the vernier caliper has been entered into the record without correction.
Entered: 19.2 mm
